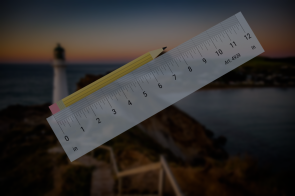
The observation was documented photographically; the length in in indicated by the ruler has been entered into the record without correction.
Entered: 7.5 in
